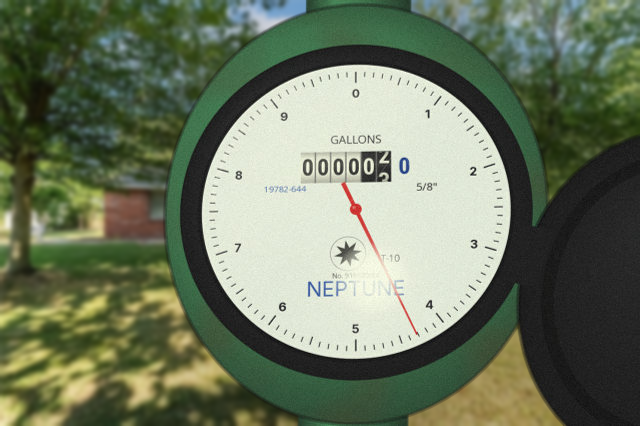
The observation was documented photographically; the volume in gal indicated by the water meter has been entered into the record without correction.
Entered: 24.3 gal
